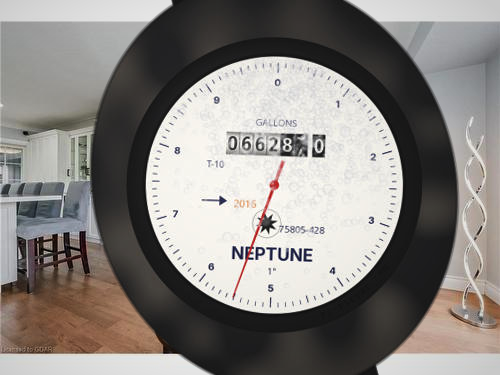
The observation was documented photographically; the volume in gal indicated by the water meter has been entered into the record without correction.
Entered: 662835.5 gal
